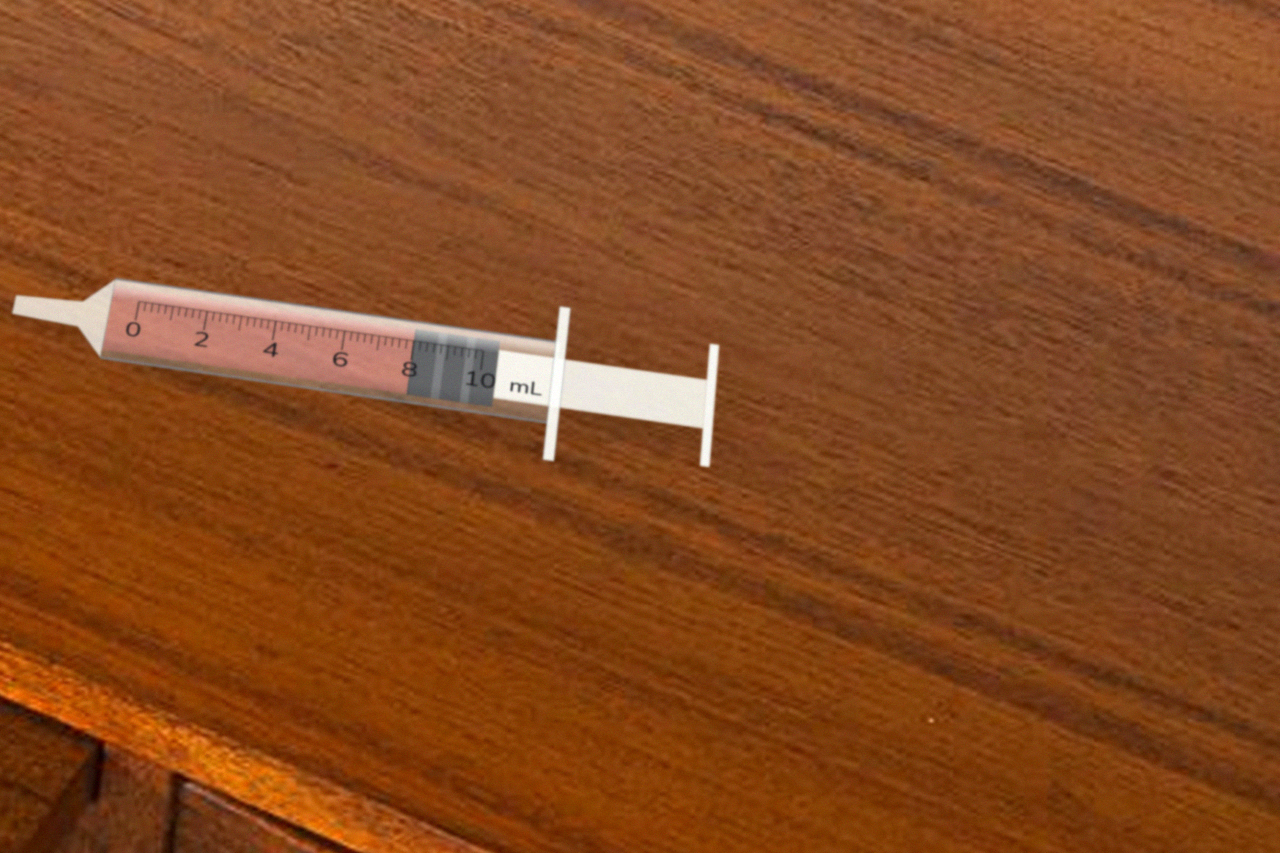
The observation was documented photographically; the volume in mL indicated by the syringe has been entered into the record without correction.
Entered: 8 mL
